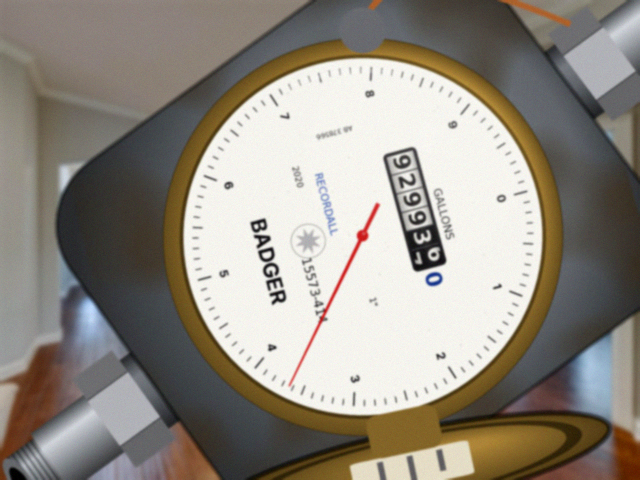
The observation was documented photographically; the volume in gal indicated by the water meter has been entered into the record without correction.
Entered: 9299363.6 gal
